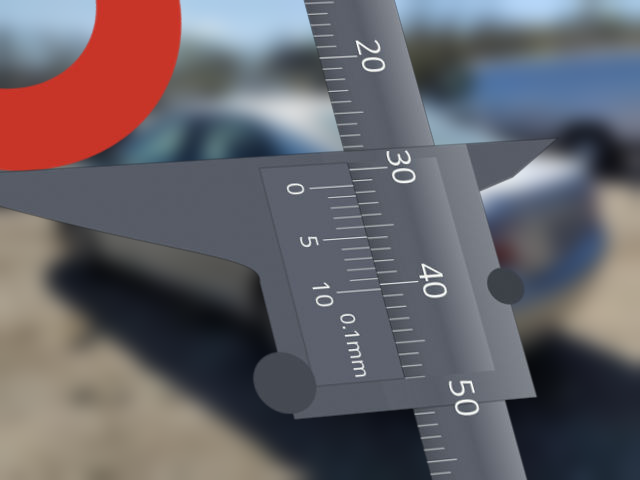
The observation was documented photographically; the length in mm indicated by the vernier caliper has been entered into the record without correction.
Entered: 31.4 mm
